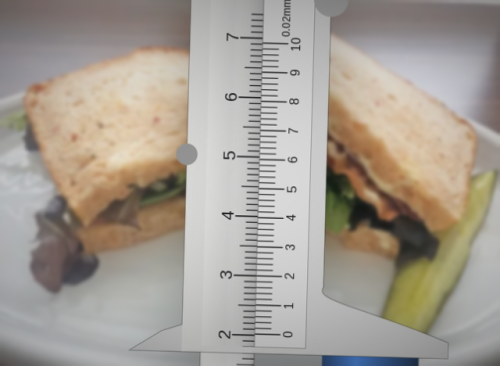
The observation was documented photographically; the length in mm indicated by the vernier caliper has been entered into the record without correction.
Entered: 20.2 mm
